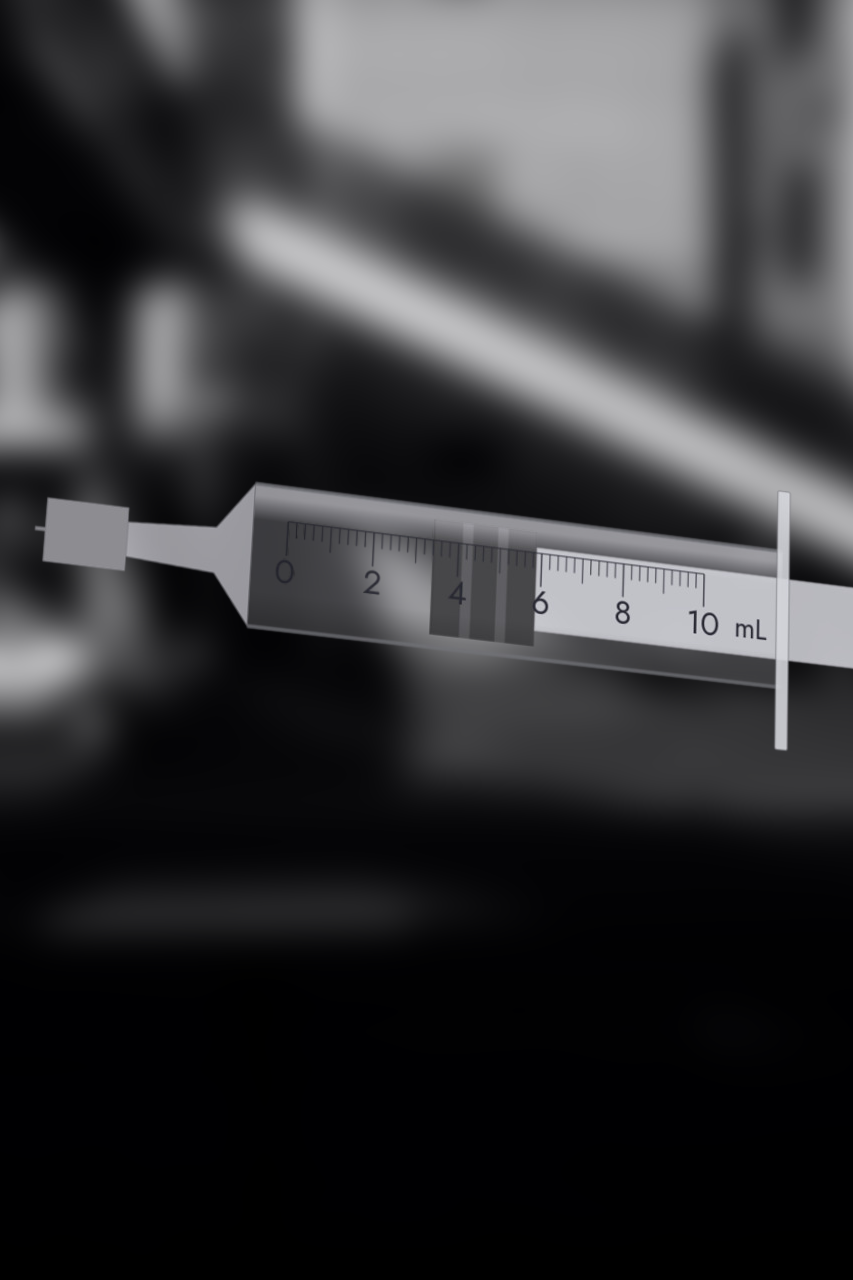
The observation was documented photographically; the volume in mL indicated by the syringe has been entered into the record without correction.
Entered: 3.4 mL
